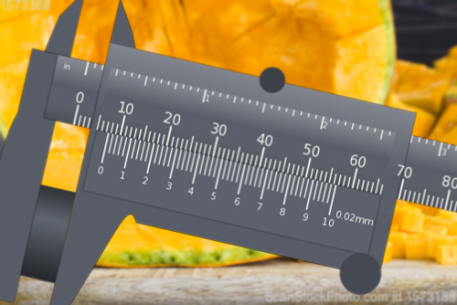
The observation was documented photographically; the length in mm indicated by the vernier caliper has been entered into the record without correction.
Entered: 7.5 mm
